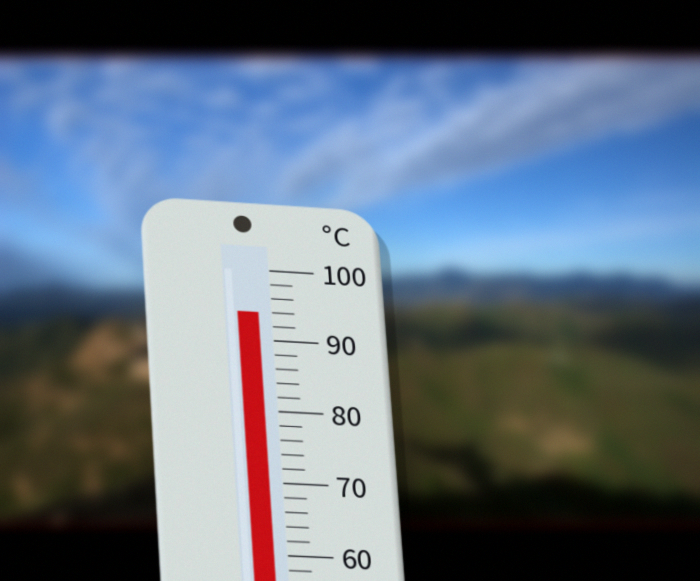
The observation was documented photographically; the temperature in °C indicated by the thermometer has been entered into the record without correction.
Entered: 94 °C
